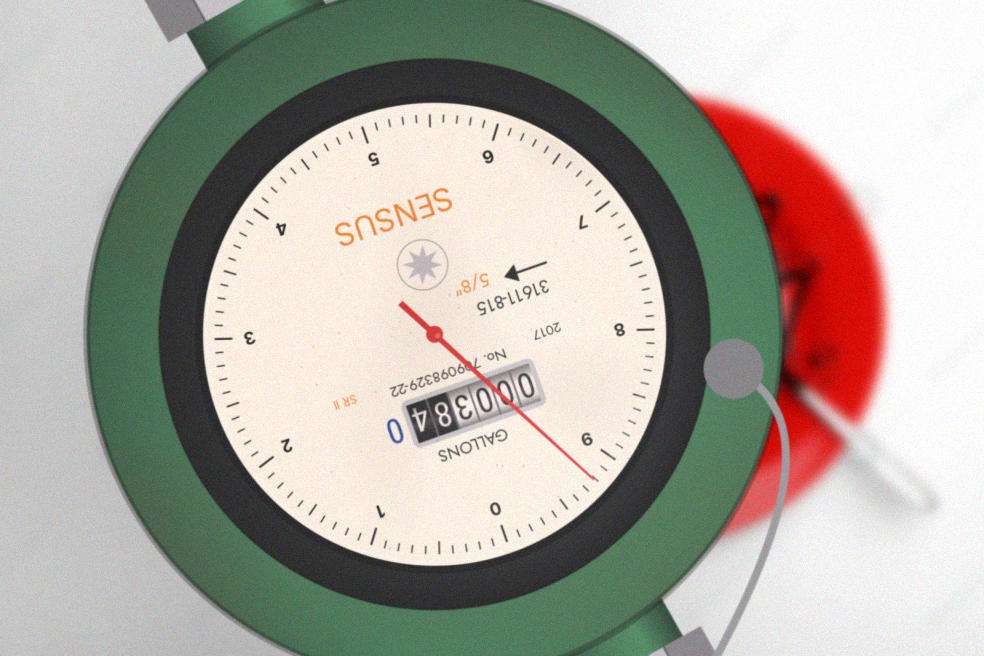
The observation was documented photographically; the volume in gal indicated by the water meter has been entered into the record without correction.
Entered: 3839.2 gal
